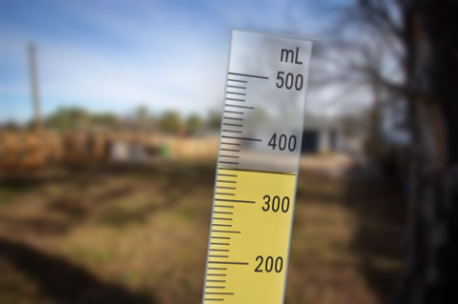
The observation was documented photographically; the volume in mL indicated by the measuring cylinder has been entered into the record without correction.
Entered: 350 mL
